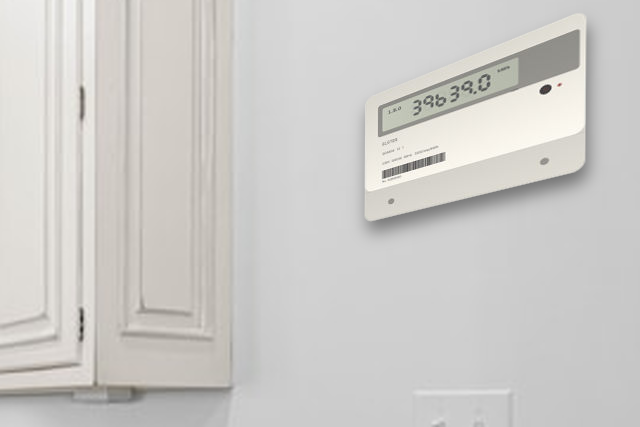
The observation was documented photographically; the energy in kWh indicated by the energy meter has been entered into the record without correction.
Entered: 39639.0 kWh
